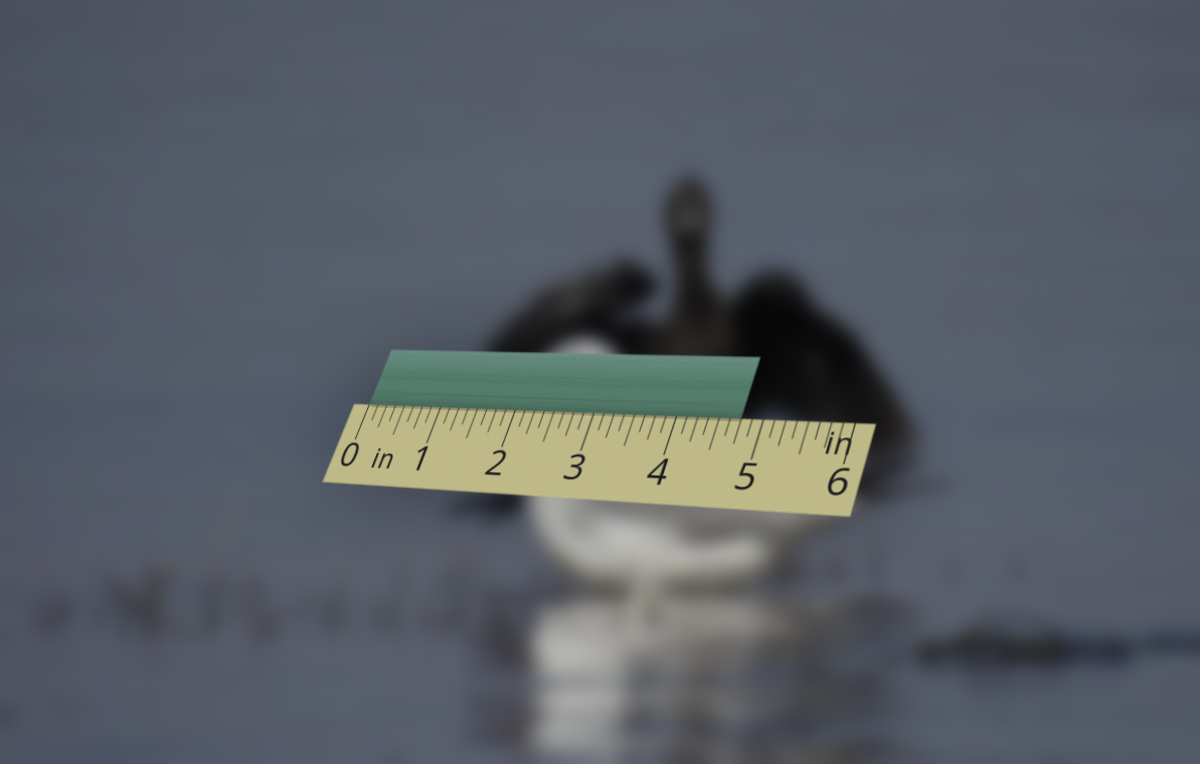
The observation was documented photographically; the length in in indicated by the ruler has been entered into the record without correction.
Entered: 4.75 in
